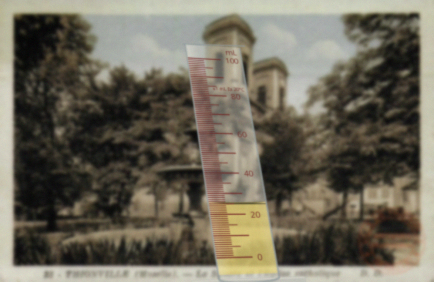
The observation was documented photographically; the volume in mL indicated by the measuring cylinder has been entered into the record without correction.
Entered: 25 mL
